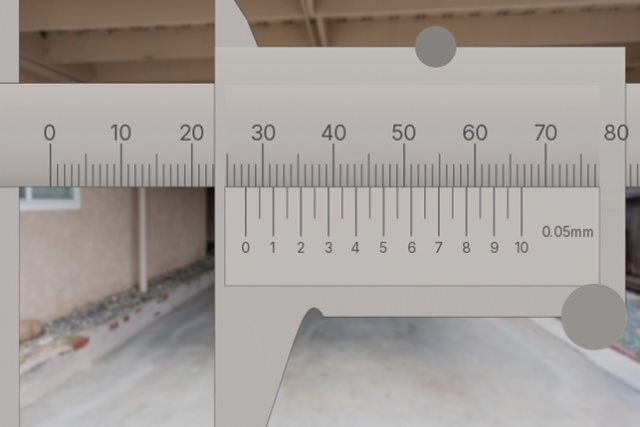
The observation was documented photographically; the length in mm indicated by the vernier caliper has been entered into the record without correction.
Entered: 27.6 mm
